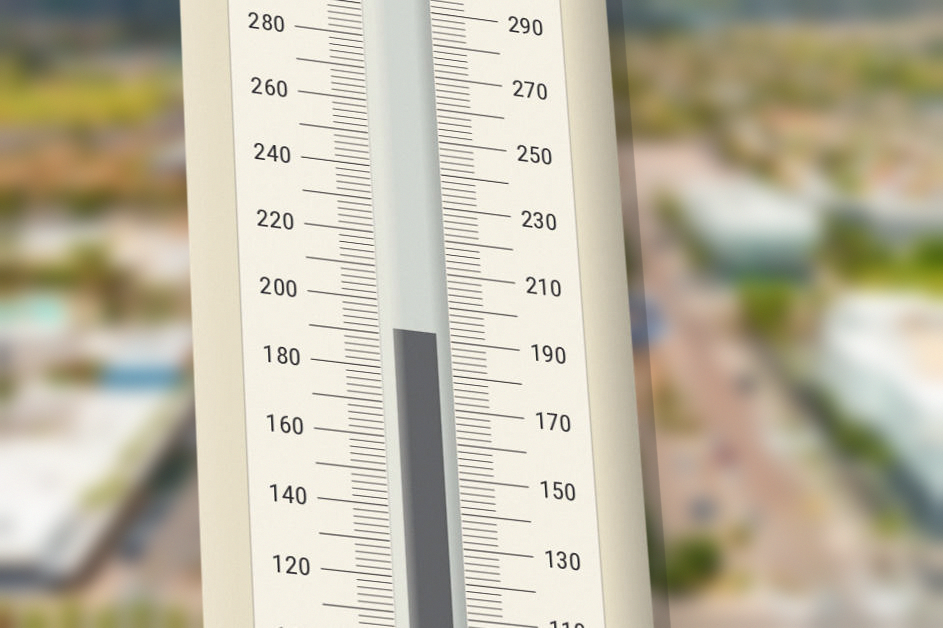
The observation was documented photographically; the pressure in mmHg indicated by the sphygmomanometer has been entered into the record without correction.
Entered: 192 mmHg
